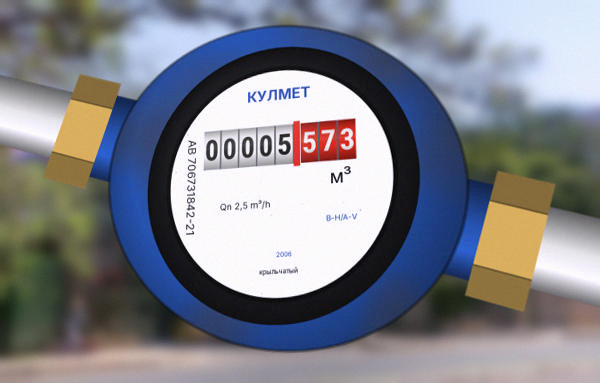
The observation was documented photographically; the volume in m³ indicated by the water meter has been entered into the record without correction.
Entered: 5.573 m³
